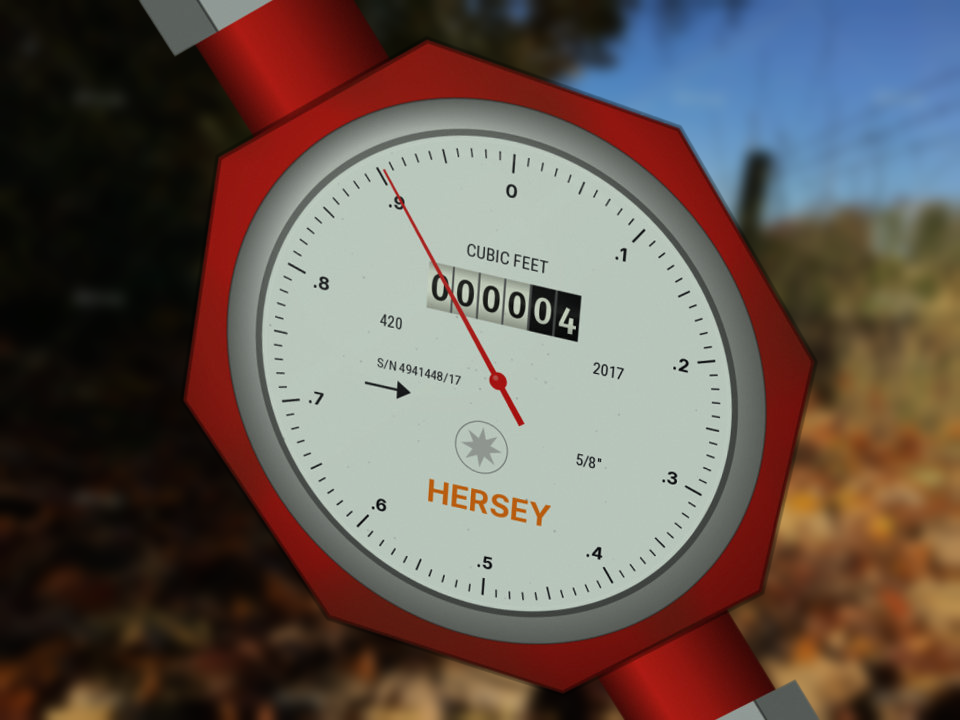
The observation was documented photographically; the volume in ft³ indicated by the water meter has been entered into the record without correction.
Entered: 3.90 ft³
